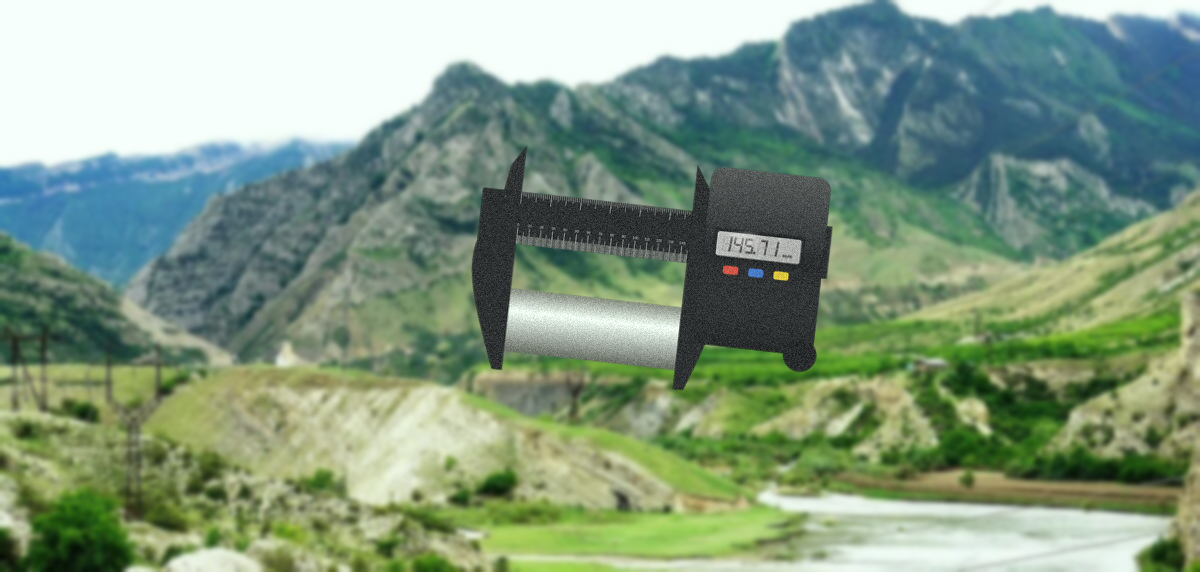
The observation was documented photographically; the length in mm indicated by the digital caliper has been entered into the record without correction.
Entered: 145.71 mm
